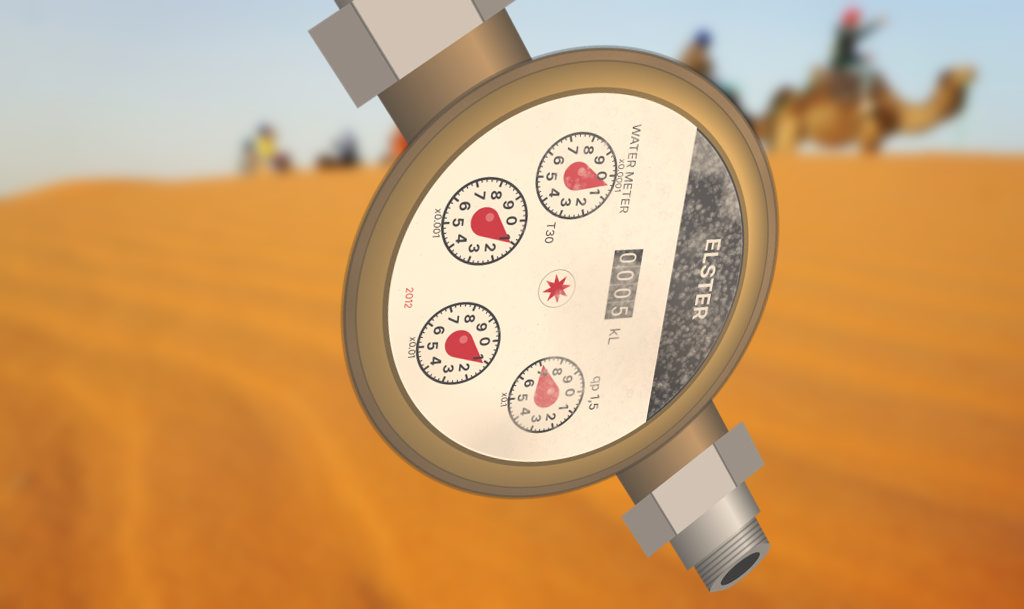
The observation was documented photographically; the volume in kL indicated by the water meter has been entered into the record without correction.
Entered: 5.7110 kL
